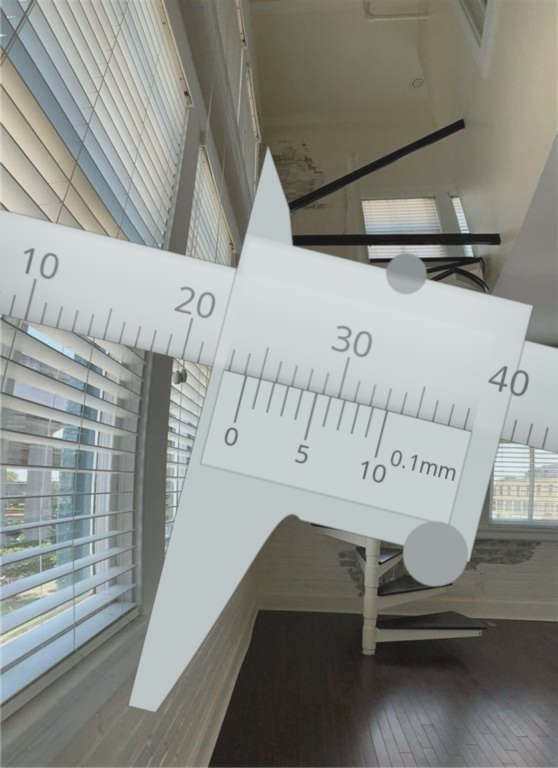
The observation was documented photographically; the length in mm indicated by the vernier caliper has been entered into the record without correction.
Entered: 24.1 mm
